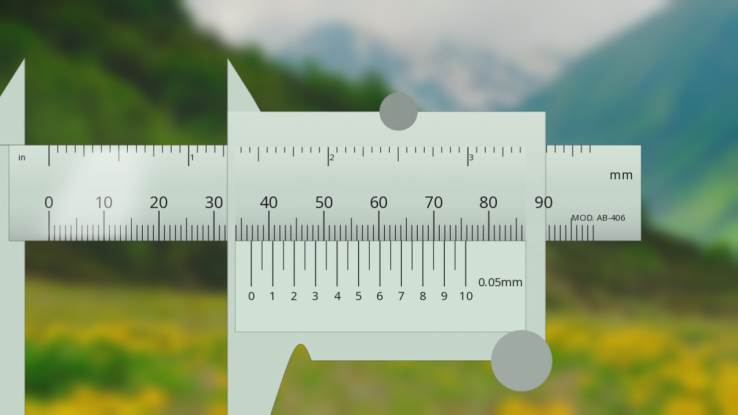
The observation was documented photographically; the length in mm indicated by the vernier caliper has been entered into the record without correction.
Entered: 36.8 mm
